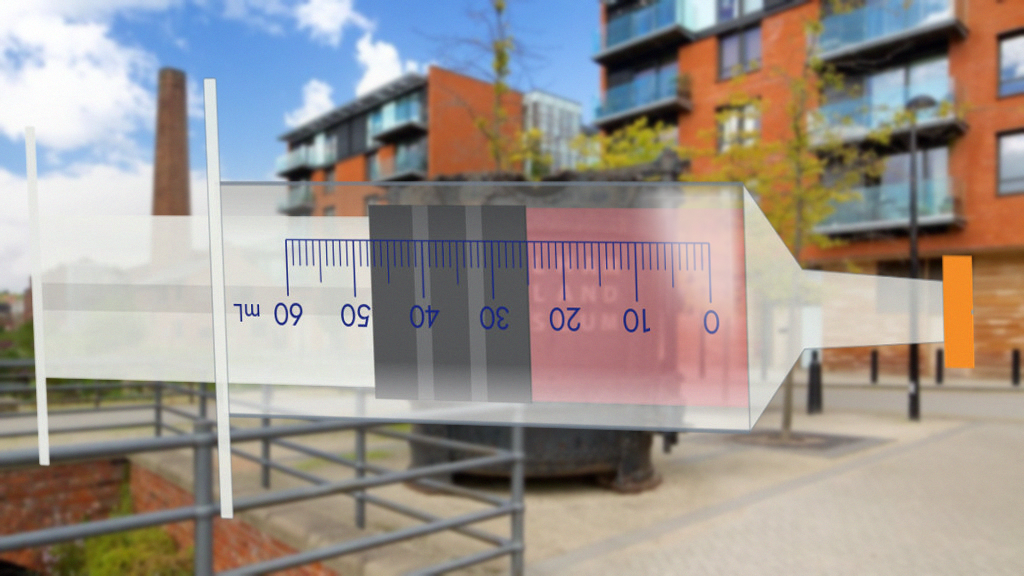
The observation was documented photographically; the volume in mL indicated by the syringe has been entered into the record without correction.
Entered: 25 mL
